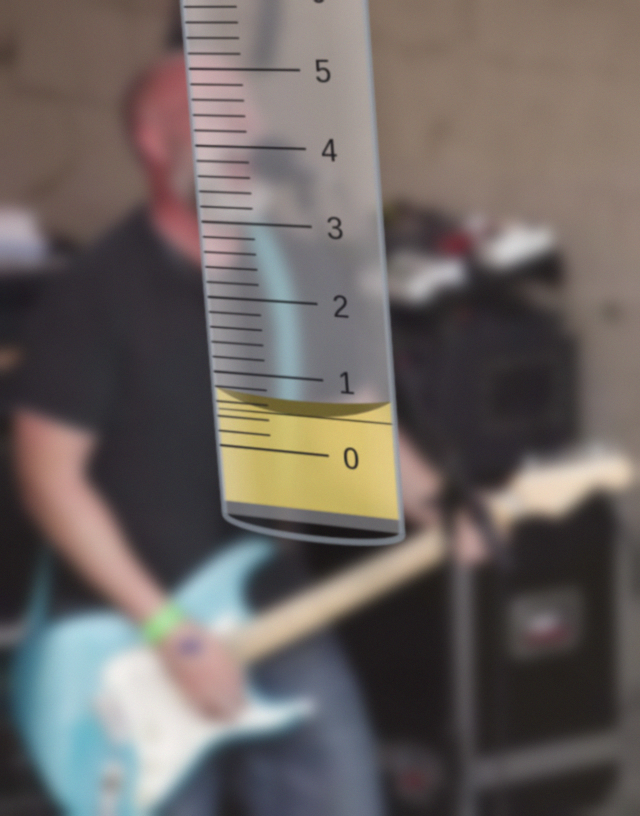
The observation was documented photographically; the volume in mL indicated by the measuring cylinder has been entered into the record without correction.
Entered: 0.5 mL
